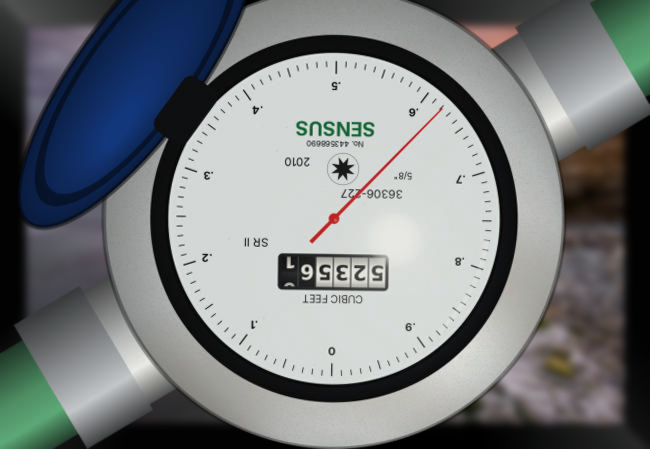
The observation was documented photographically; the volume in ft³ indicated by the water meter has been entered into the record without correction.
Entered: 523560.62 ft³
